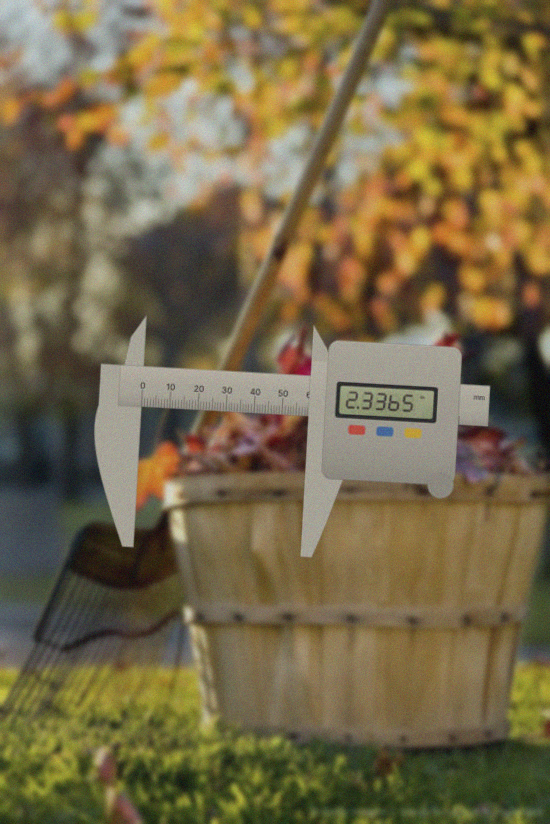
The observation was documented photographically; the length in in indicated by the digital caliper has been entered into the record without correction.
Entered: 2.3365 in
